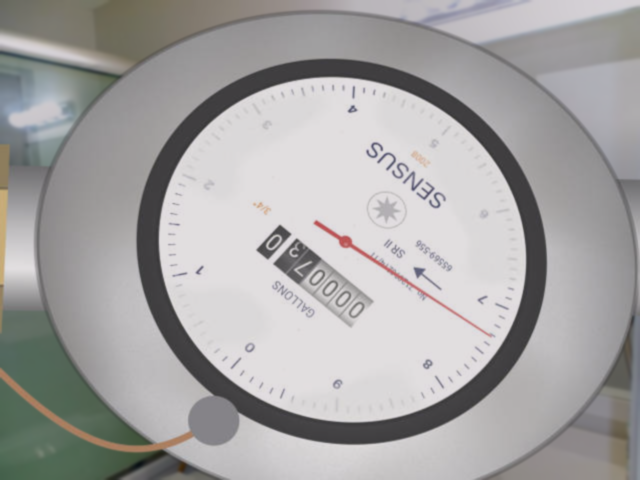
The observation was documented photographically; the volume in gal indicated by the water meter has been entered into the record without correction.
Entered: 727.3 gal
